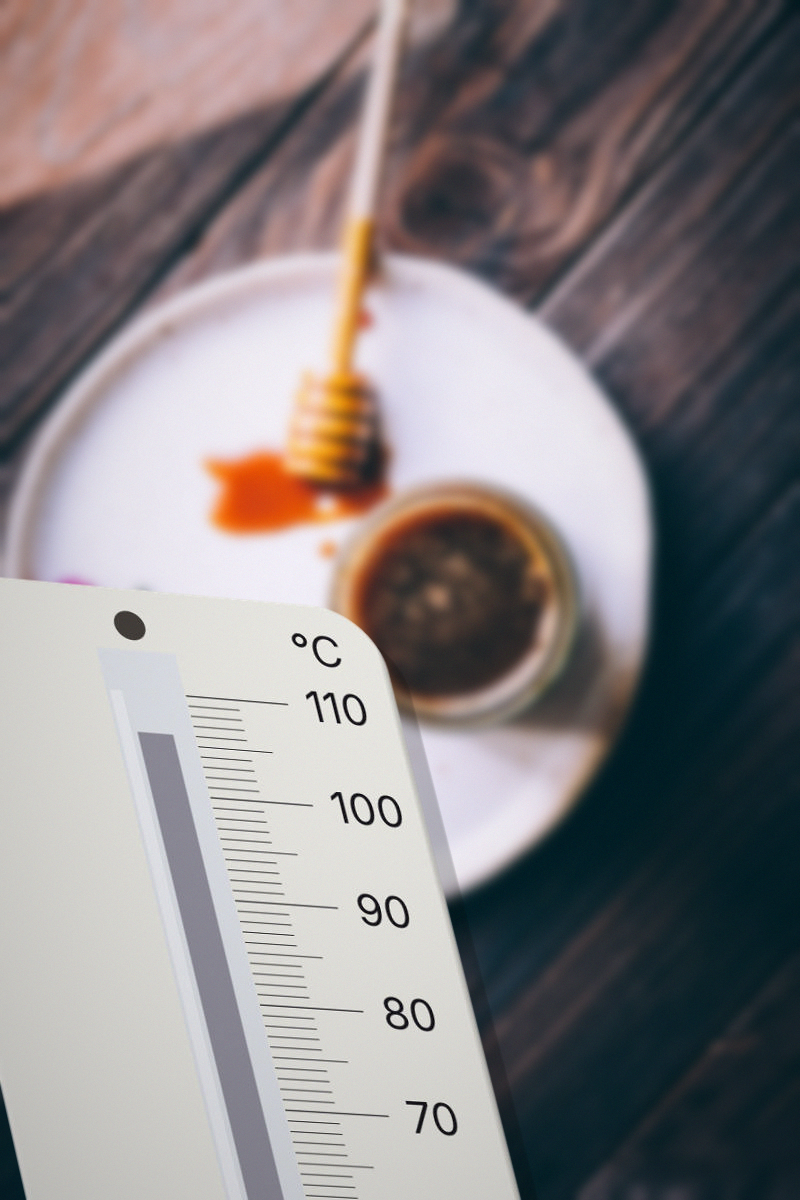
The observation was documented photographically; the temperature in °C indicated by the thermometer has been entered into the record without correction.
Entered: 106 °C
